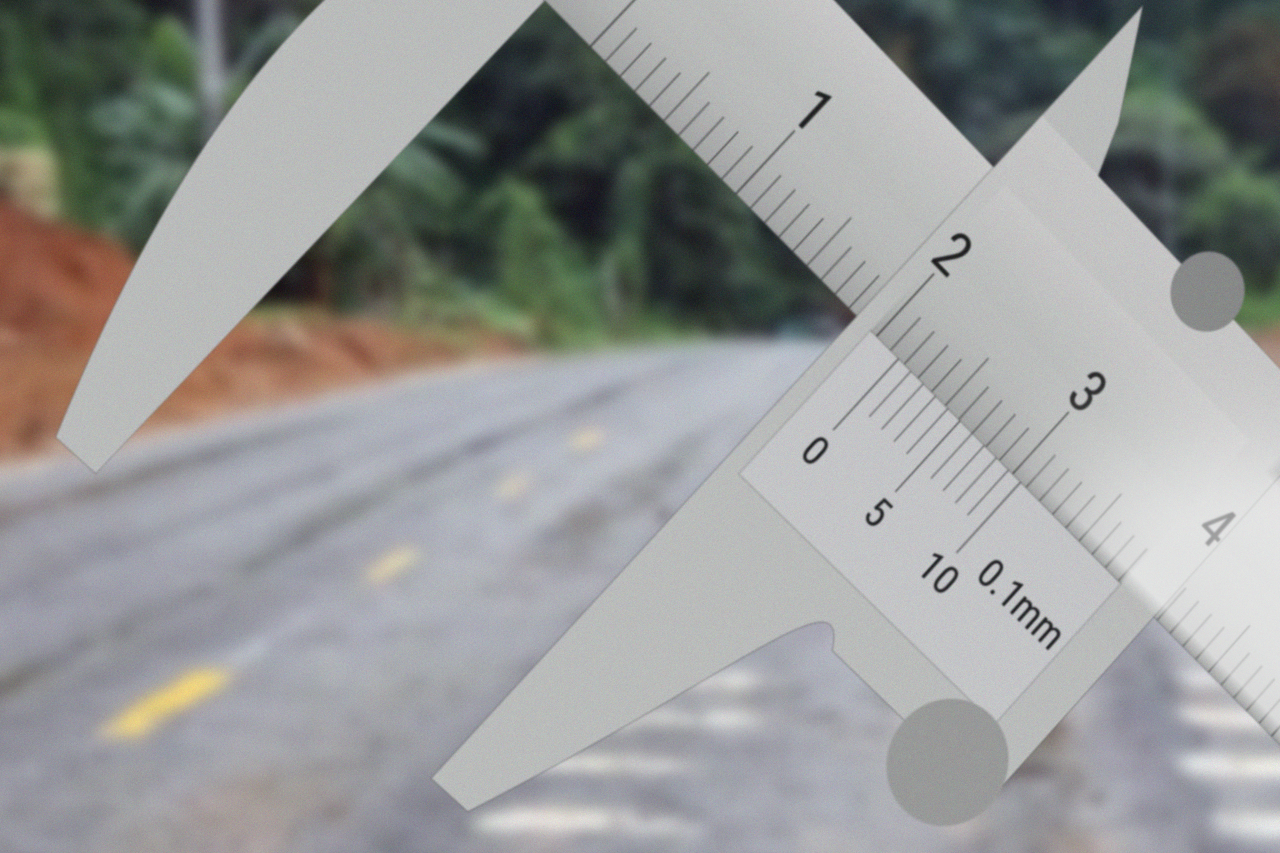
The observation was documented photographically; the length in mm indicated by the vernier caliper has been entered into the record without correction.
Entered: 21.6 mm
